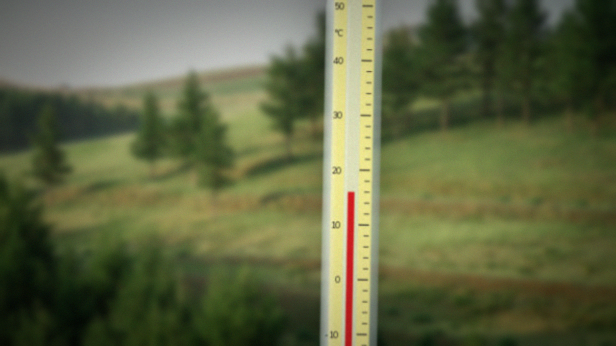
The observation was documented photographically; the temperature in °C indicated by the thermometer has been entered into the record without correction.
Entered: 16 °C
